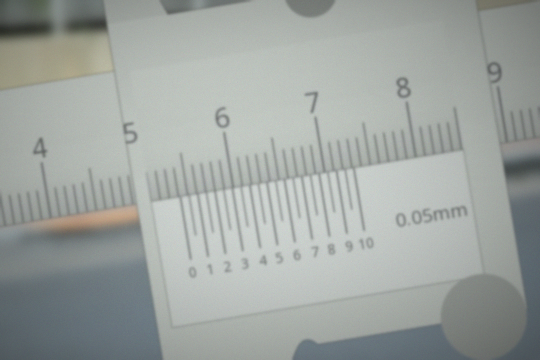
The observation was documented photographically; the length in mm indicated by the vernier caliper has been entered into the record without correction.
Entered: 54.2 mm
